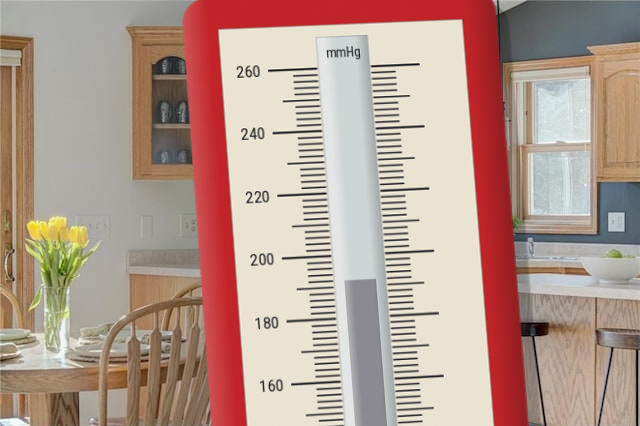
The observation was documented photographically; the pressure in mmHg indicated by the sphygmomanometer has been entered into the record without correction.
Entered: 192 mmHg
